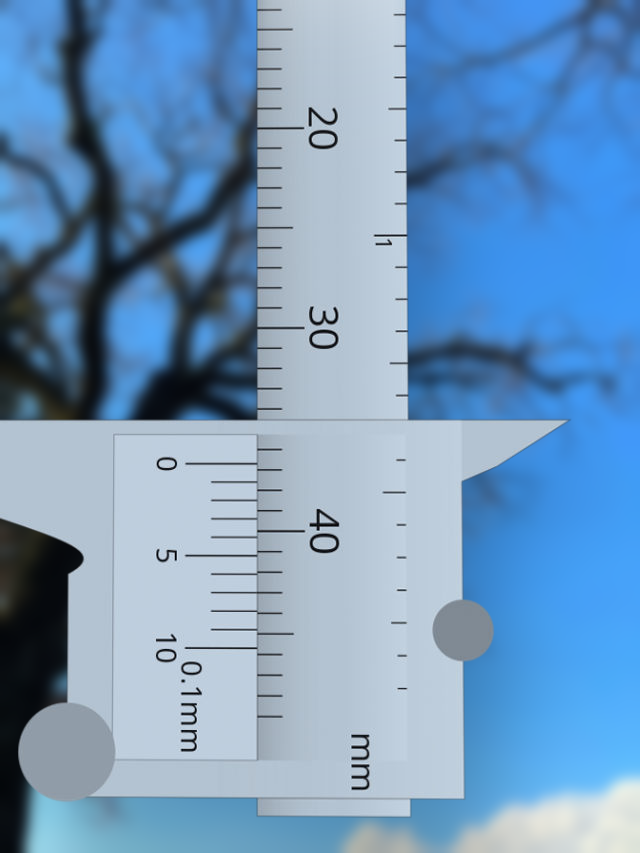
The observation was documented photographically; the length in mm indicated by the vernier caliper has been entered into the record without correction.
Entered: 36.7 mm
